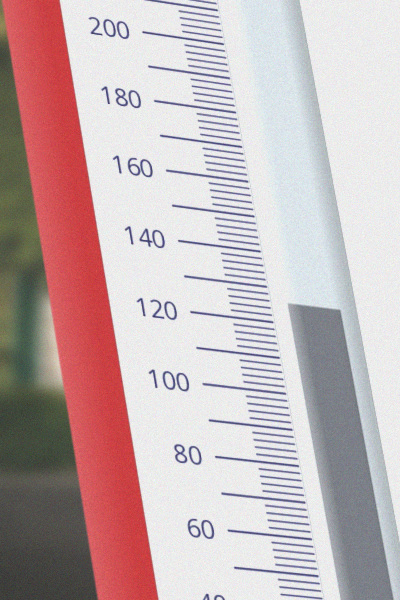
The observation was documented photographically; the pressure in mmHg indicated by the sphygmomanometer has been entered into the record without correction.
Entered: 126 mmHg
